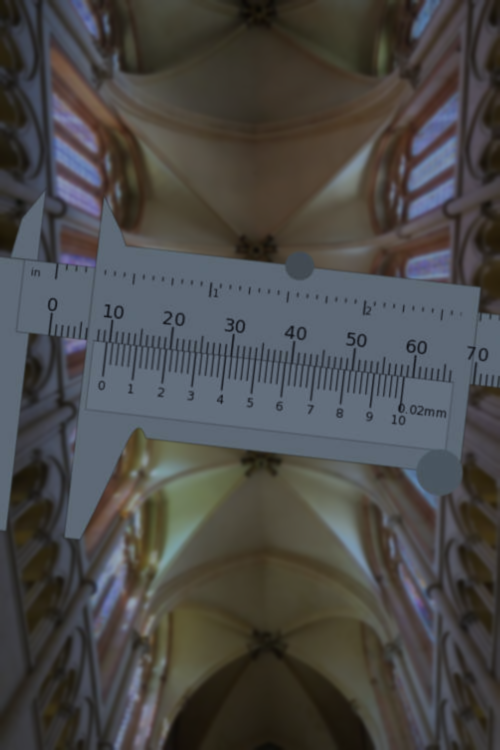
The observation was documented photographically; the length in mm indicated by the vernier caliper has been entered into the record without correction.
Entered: 9.5 mm
